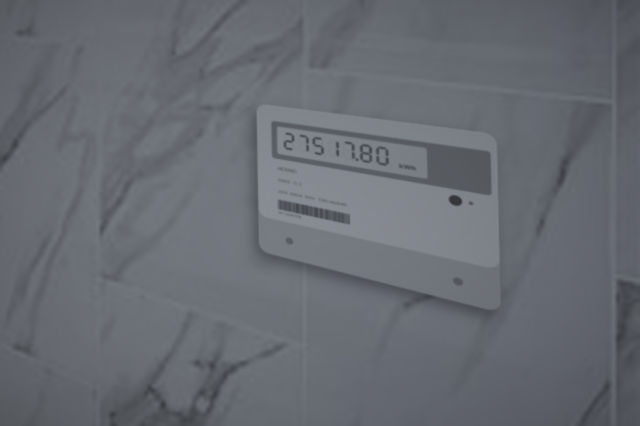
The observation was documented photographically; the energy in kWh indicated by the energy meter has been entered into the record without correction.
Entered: 27517.80 kWh
